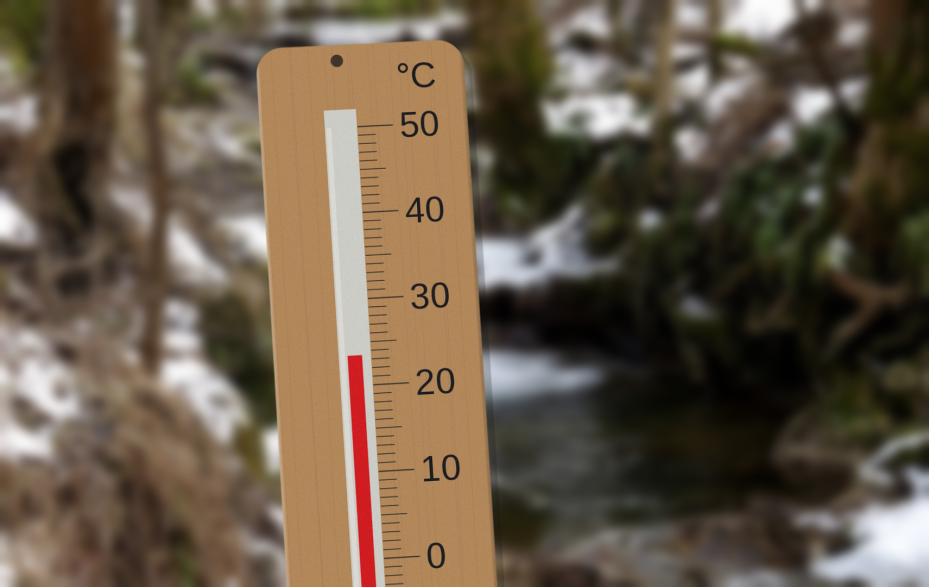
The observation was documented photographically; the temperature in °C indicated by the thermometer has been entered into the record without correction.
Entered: 23.5 °C
